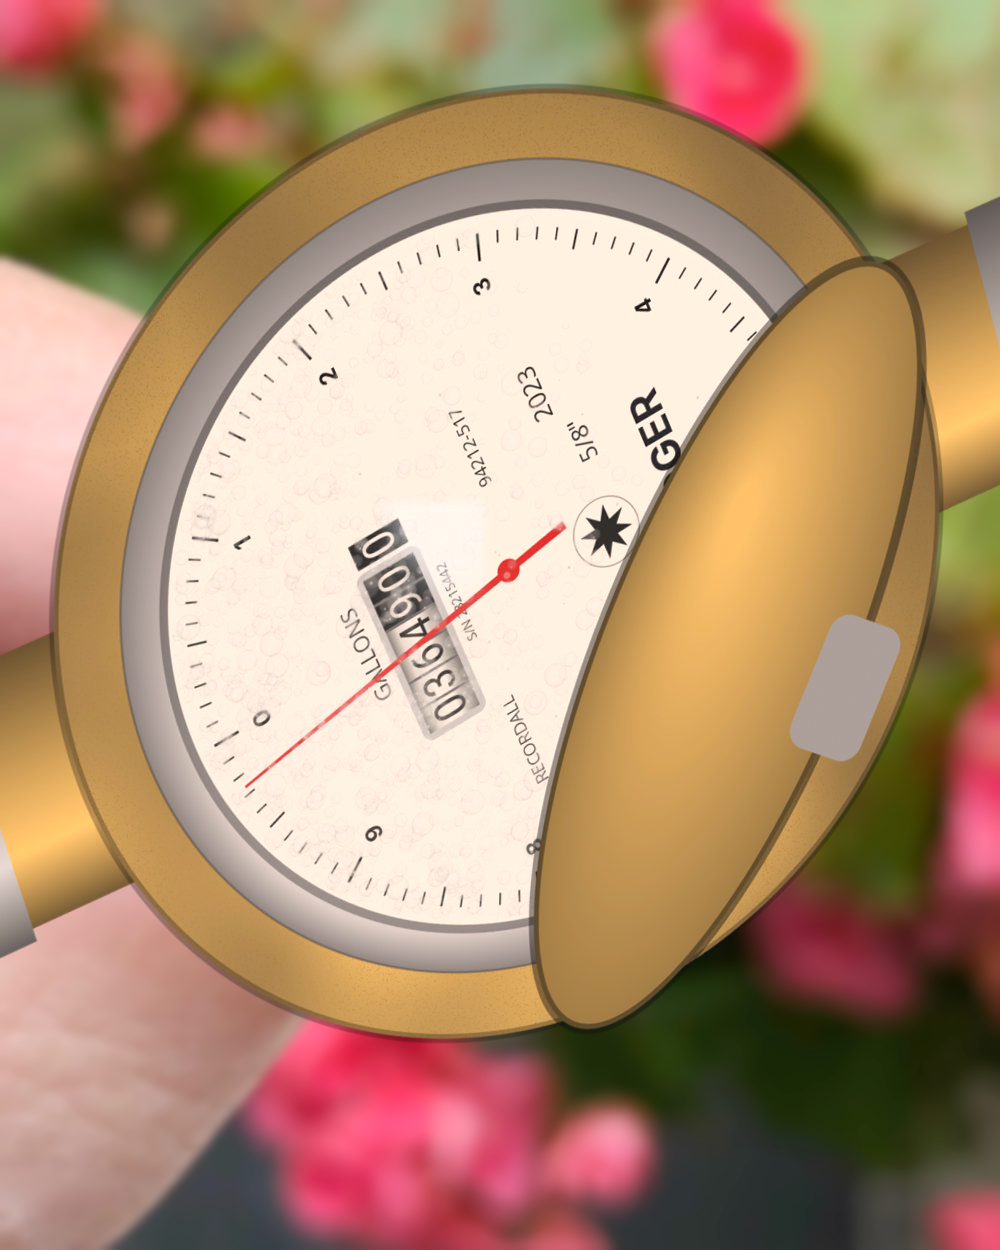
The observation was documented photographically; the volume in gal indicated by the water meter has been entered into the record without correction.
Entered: 364899.7 gal
